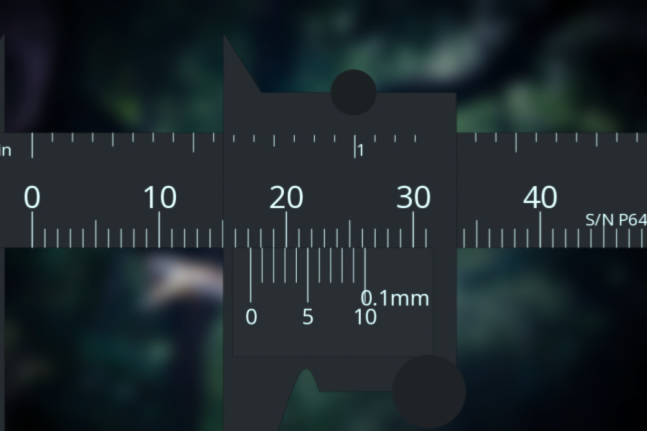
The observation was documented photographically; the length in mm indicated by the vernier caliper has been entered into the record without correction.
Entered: 17.2 mm
